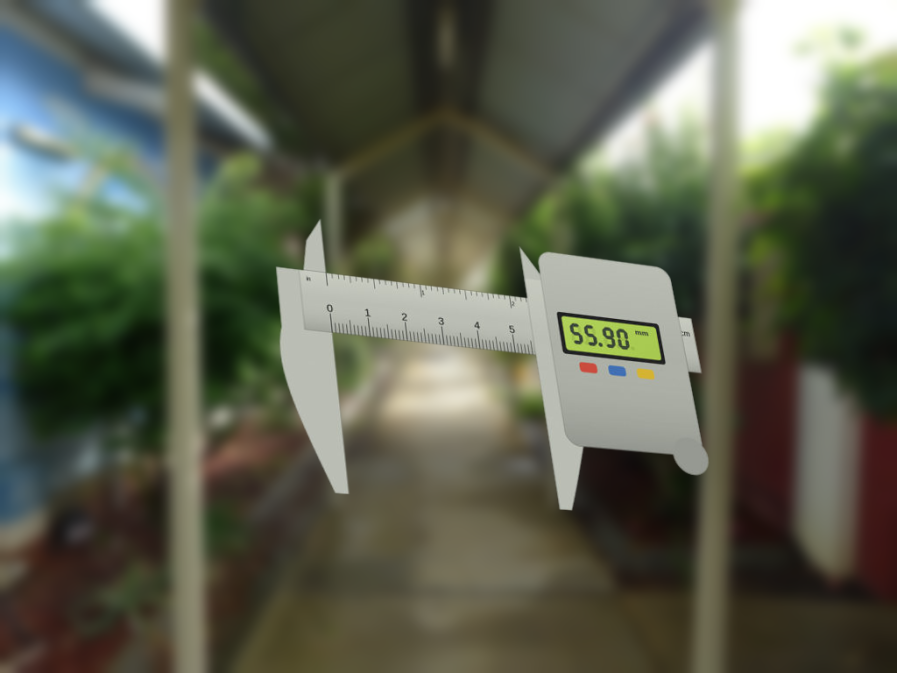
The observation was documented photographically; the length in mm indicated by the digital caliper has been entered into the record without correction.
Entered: 55.90 mm
